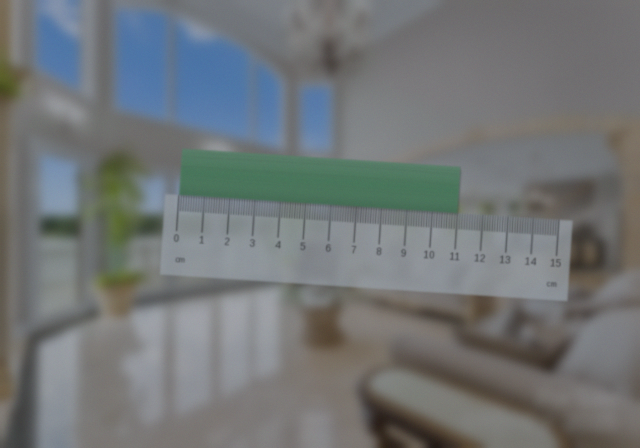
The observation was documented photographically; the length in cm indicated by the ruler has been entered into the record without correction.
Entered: 11 cm
